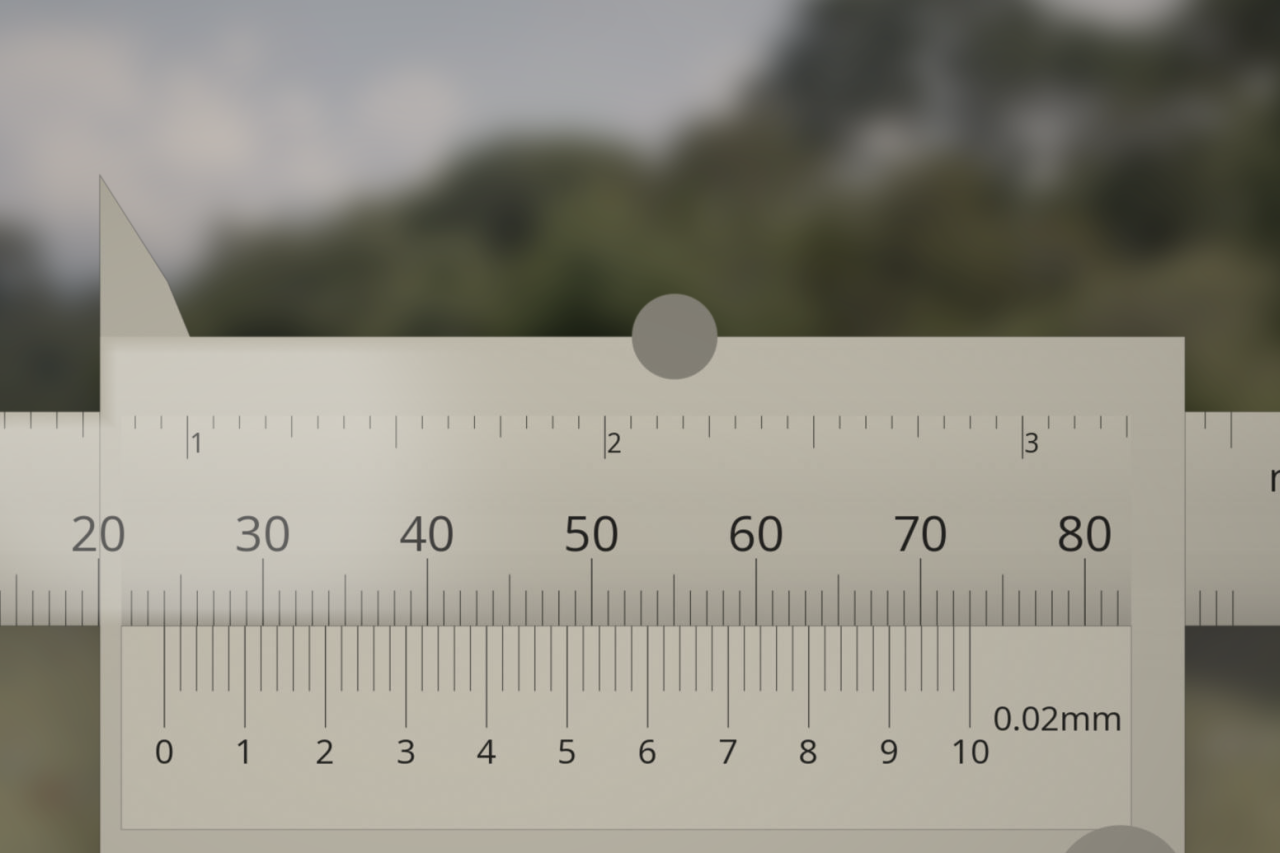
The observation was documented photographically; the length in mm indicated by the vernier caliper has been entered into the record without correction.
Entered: 24.0 mm
